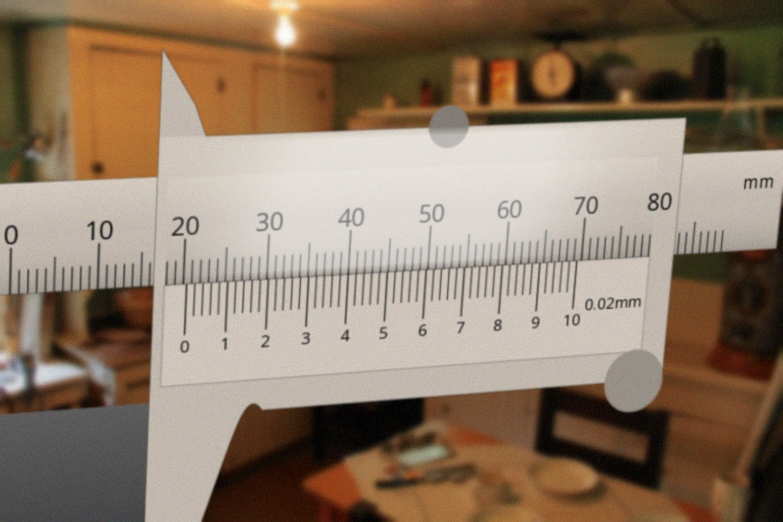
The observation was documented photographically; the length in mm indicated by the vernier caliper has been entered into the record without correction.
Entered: 20.4 mm
